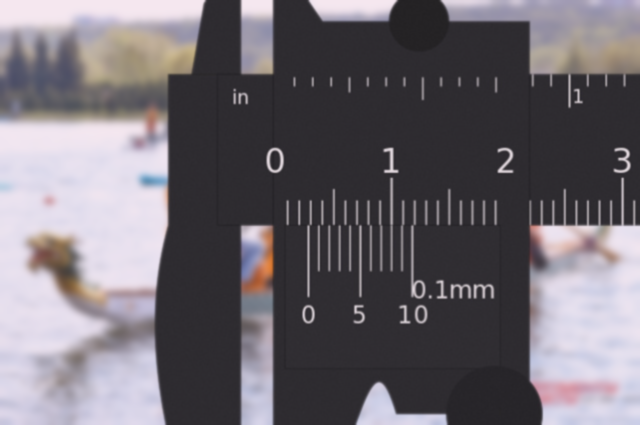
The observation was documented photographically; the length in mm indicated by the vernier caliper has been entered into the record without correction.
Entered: 2.8 mm
